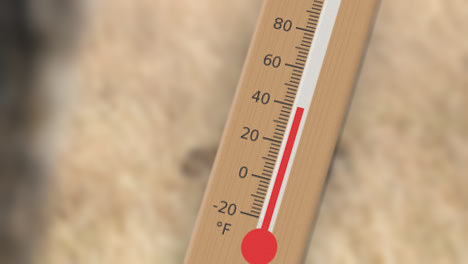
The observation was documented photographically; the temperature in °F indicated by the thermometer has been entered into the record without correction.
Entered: 40 °F
